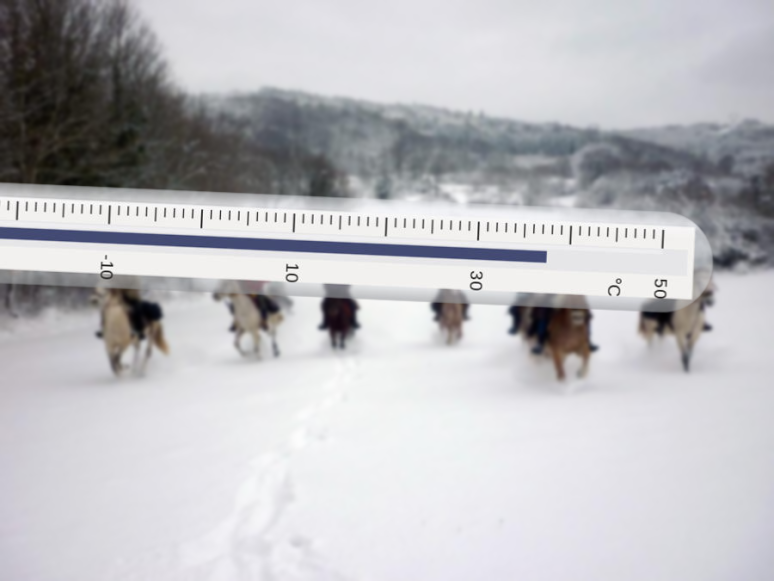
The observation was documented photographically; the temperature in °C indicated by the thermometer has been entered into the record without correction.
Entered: 37.5 °C
